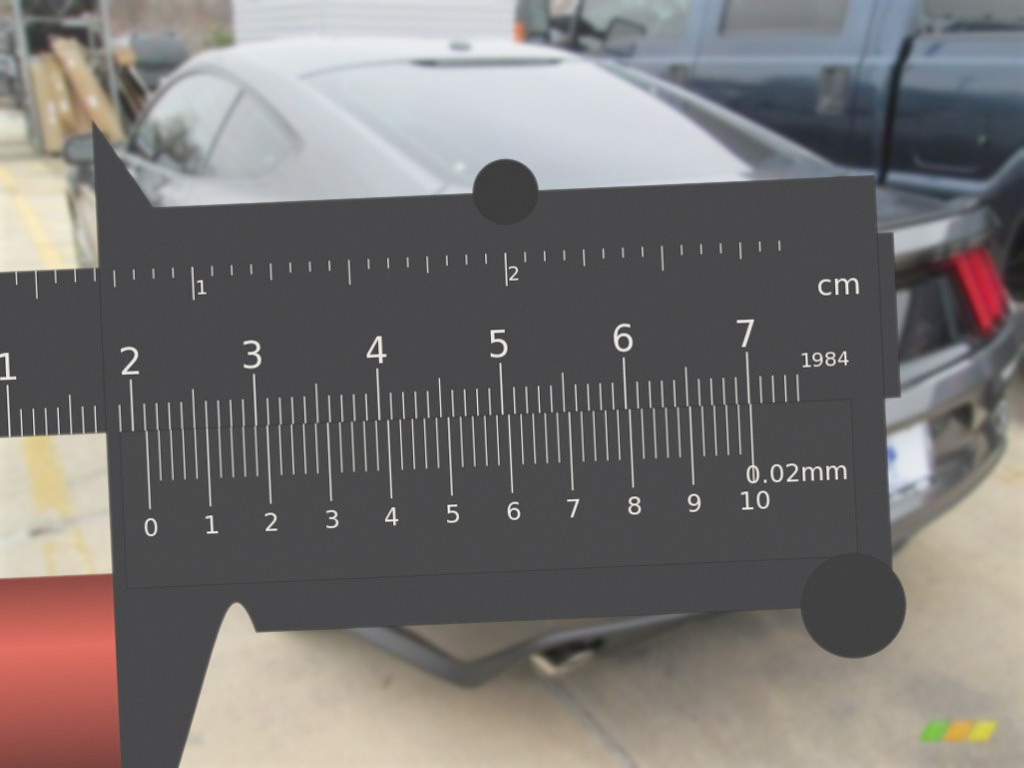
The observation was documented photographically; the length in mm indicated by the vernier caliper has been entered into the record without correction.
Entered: 21.1 mm
